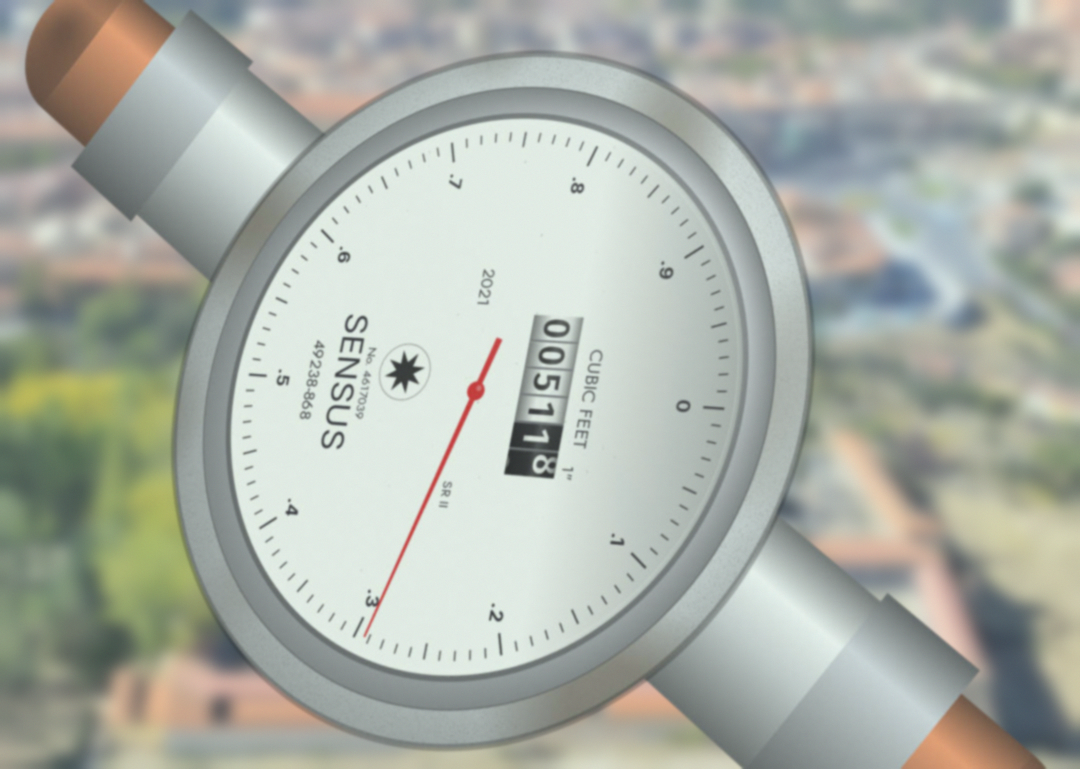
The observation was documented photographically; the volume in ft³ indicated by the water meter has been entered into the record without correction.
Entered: 5118.29 ft³
